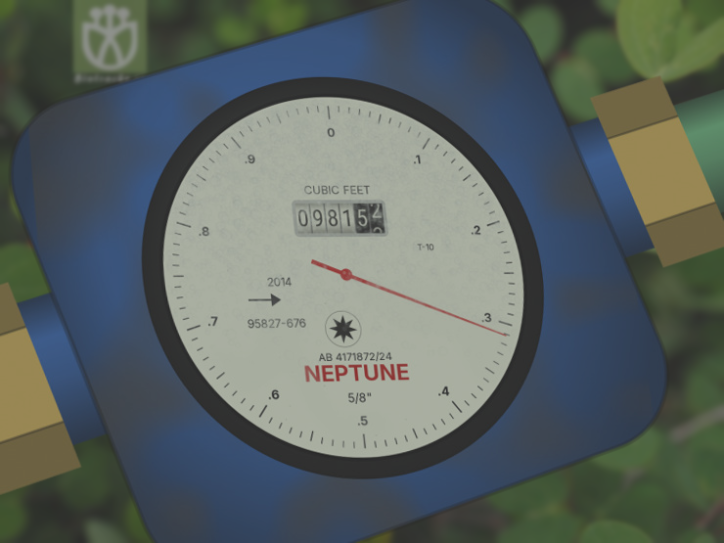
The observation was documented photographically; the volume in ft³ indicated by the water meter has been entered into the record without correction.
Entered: 98152.31 ft³
